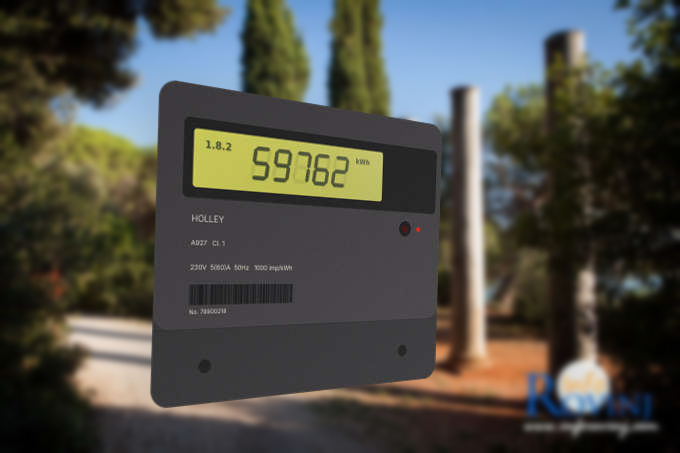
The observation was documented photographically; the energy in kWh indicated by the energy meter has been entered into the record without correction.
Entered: 59762 kWh
